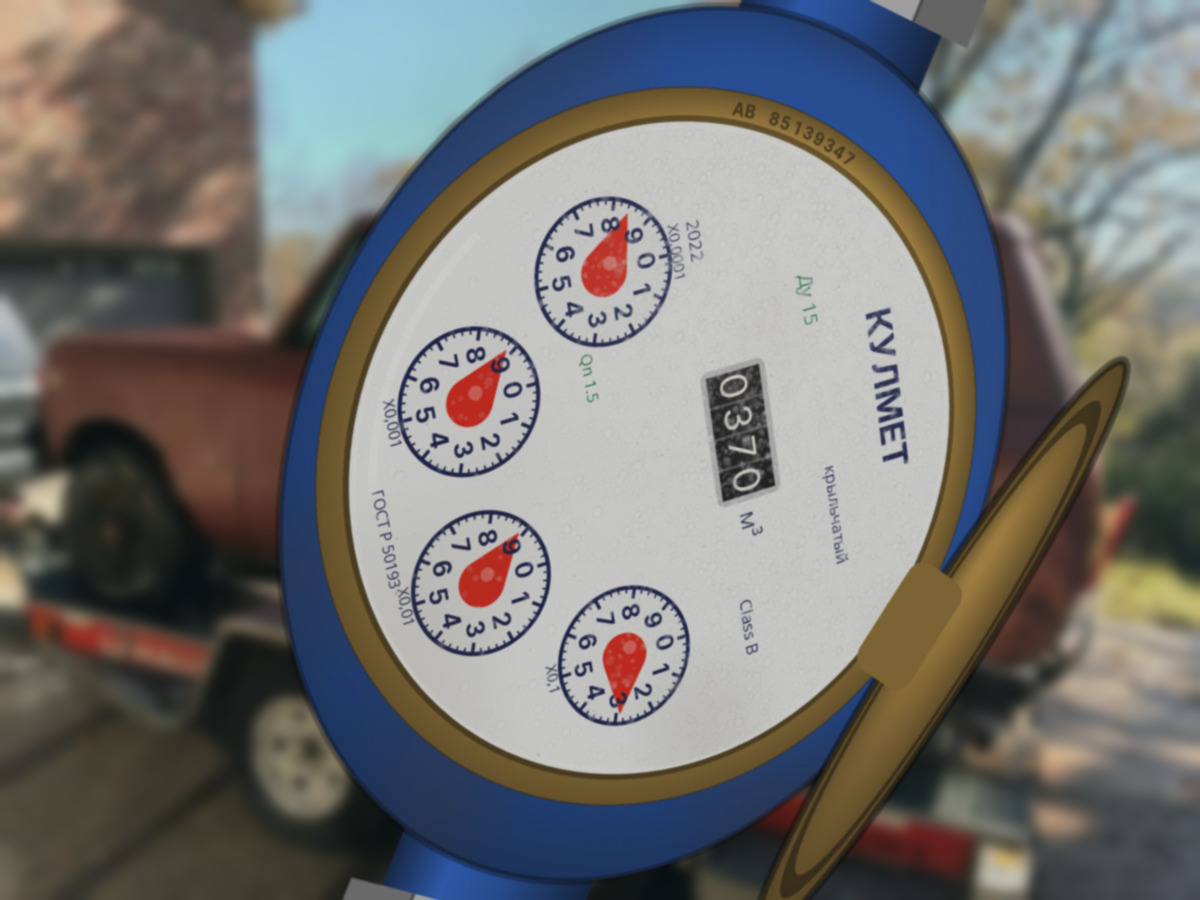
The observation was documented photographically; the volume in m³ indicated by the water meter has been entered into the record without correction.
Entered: 370.2888 m³
